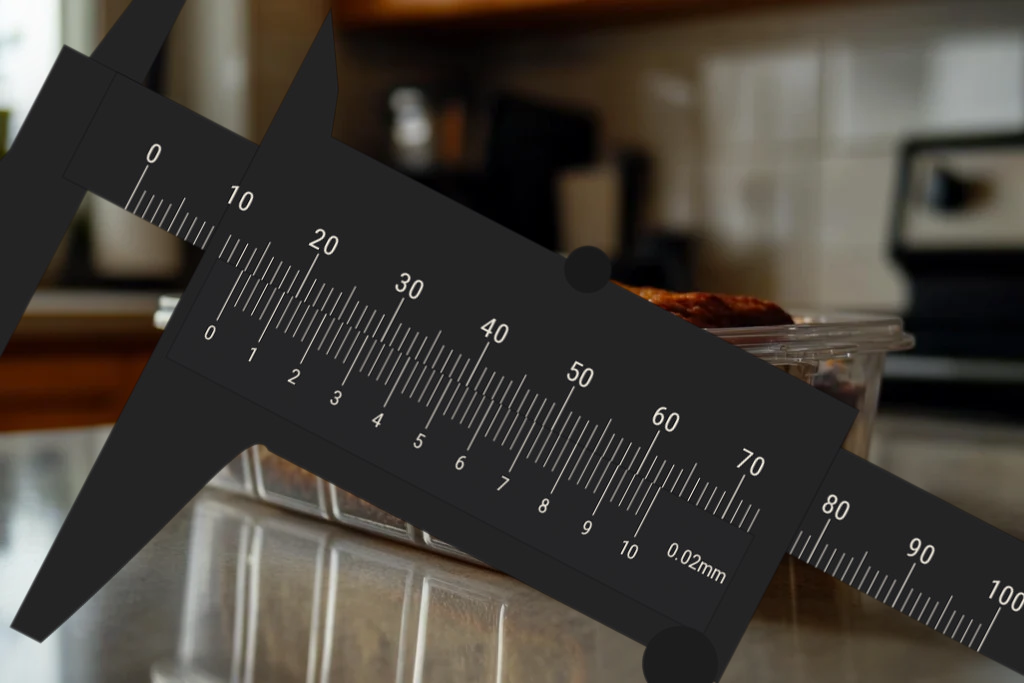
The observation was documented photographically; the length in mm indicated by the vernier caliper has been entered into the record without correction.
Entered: 13.8 mm
